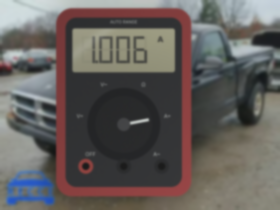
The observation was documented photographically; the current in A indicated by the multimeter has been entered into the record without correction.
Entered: 1.006 A
